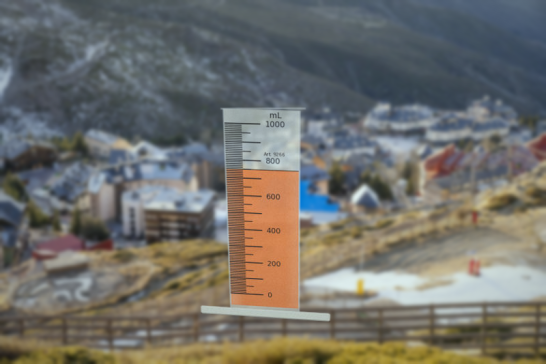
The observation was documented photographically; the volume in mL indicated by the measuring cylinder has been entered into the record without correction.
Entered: 750 mL
